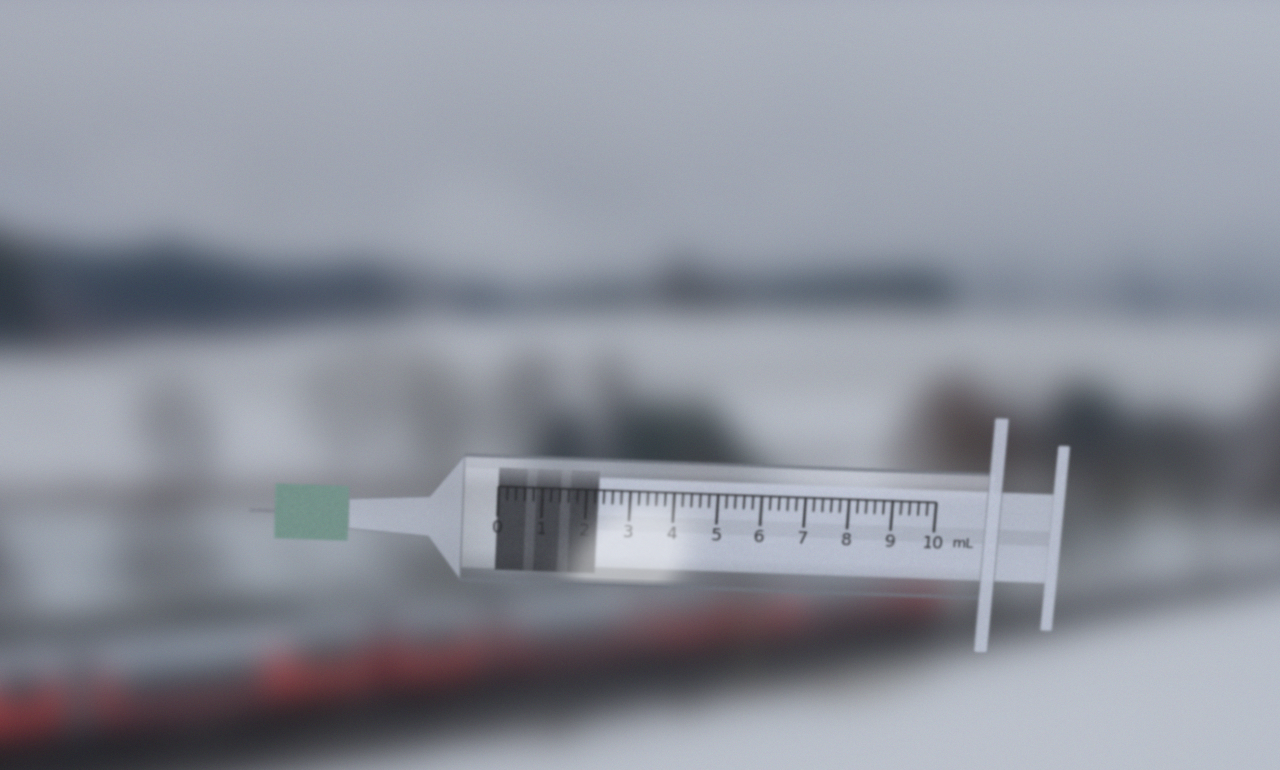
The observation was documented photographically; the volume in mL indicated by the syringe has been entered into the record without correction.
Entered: 0 mL
